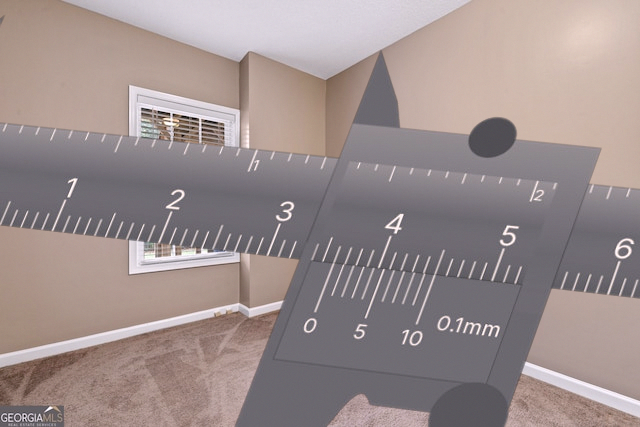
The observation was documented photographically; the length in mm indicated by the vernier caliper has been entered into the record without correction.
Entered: 36.0 mm
